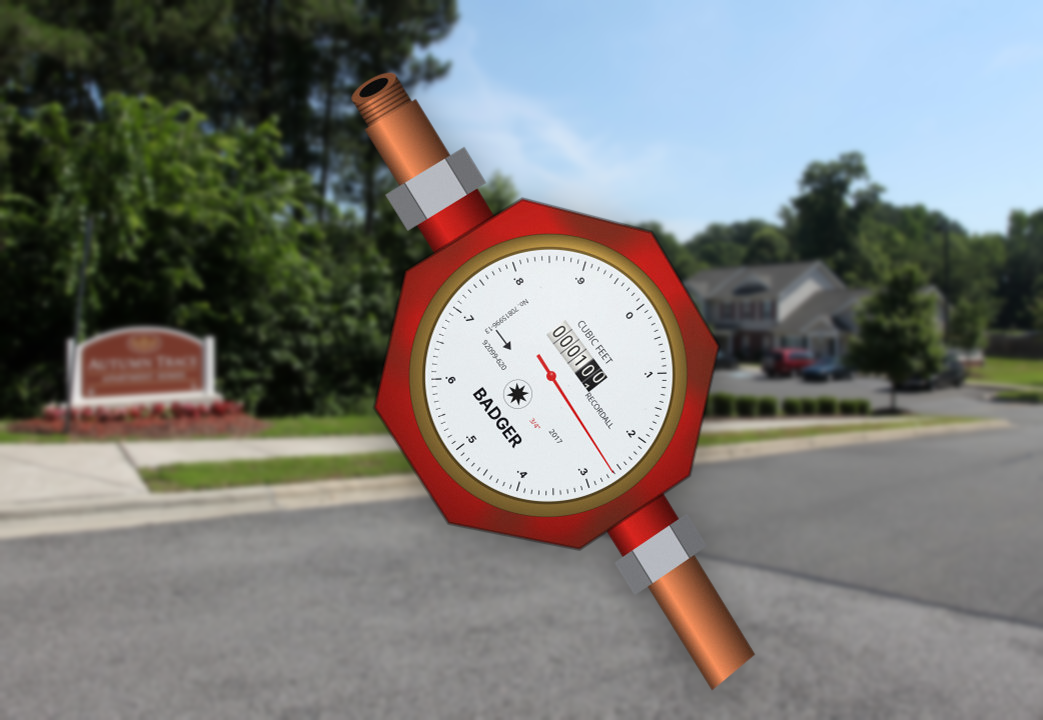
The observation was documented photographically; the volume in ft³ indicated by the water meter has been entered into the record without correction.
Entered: 100.26 ft³
